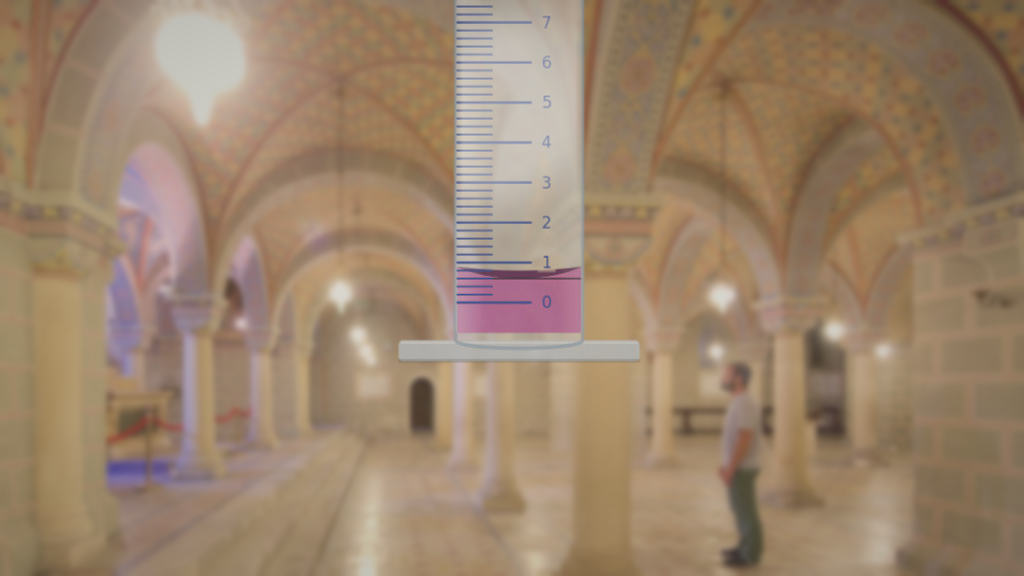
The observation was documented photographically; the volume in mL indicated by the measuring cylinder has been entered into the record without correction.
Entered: 0.6 mL
